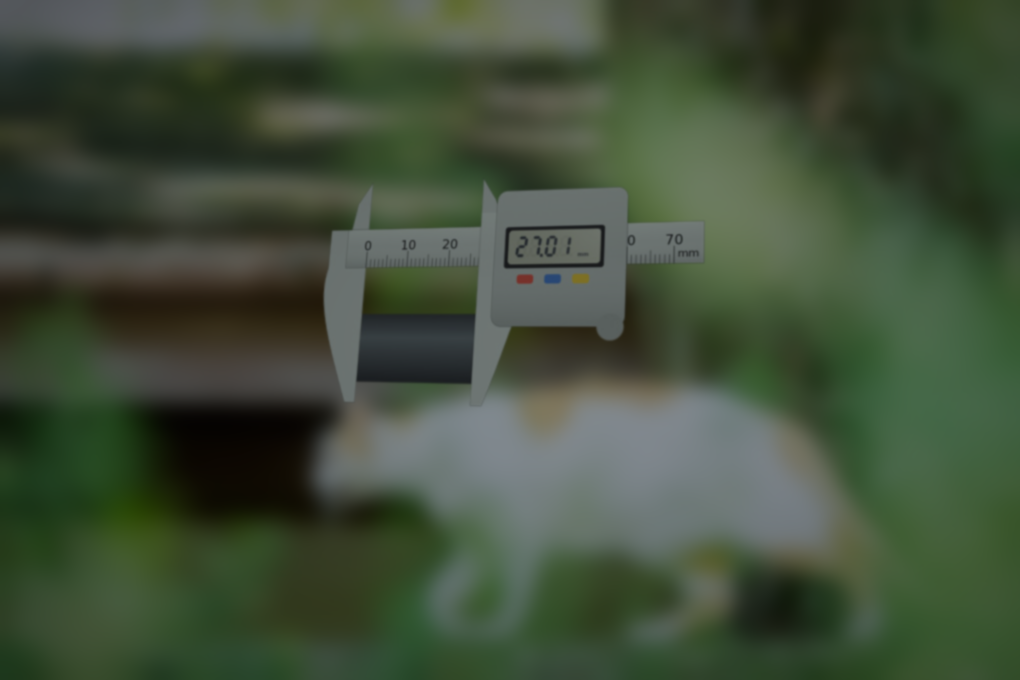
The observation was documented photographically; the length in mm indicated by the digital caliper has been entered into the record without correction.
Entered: 27.01 mm
